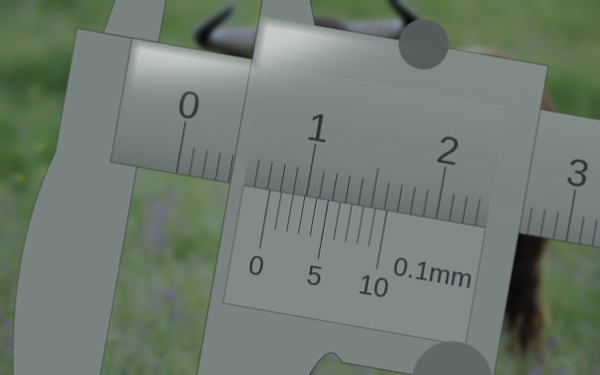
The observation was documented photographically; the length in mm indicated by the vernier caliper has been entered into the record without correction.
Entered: 7.2 mm
